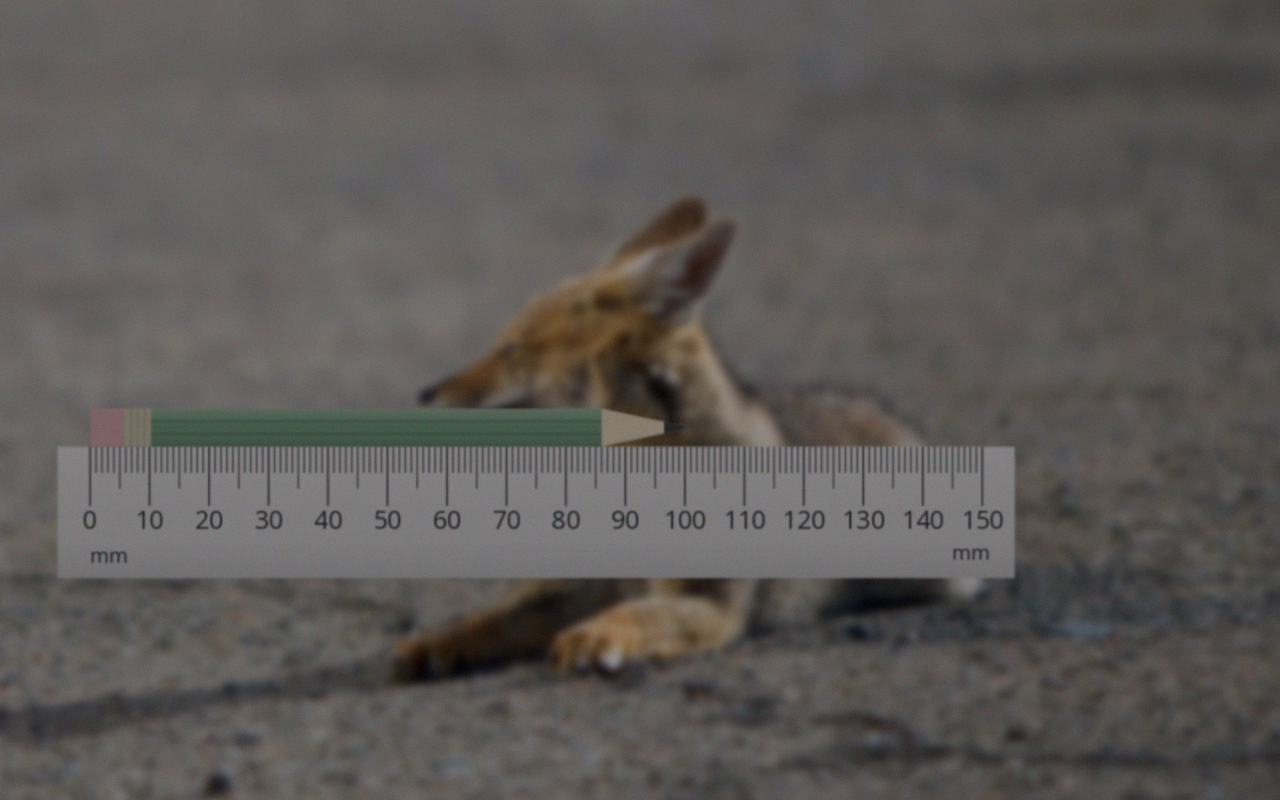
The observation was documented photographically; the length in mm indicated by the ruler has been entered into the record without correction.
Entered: 100 mm
